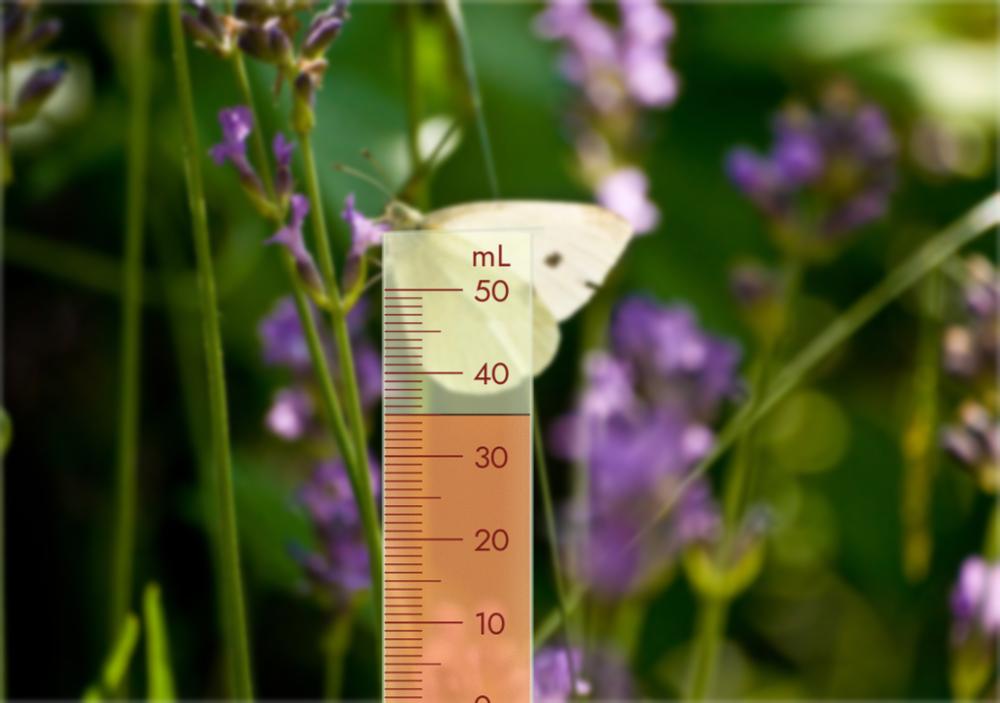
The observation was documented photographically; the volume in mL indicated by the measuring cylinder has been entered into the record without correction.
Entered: 35 mL
